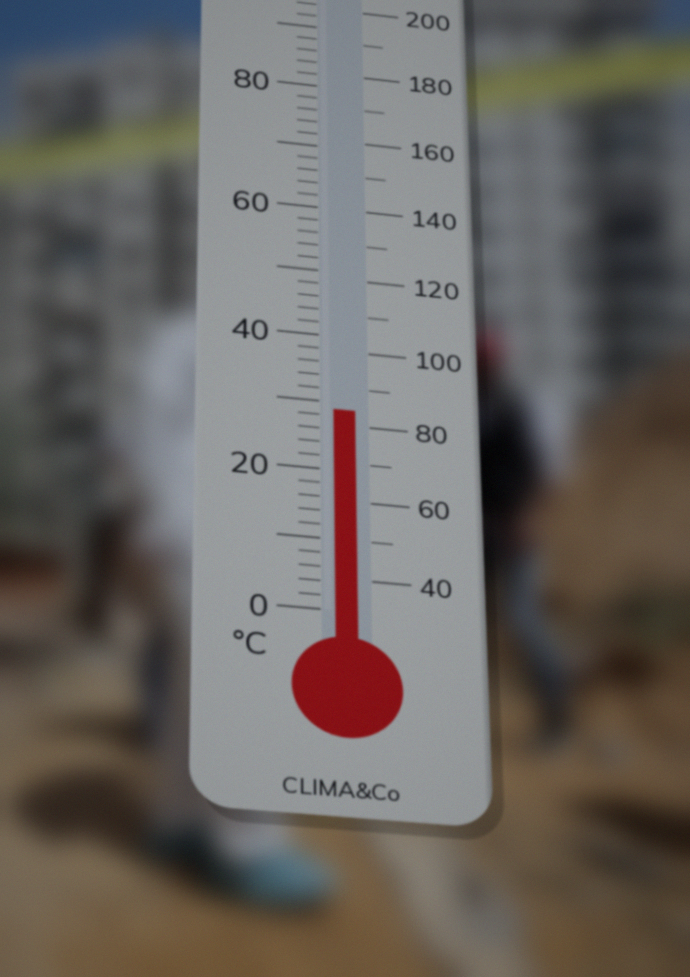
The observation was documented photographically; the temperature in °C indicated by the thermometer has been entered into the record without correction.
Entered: 29 °C
